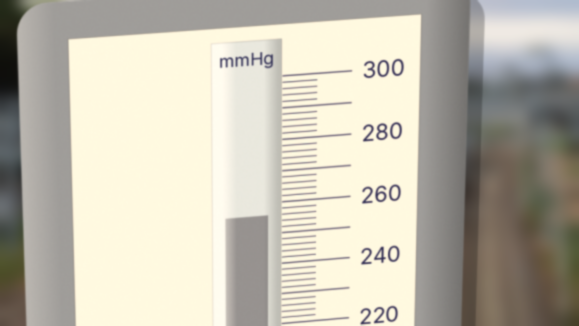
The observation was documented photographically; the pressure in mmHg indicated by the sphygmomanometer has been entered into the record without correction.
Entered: 256 mmHg
